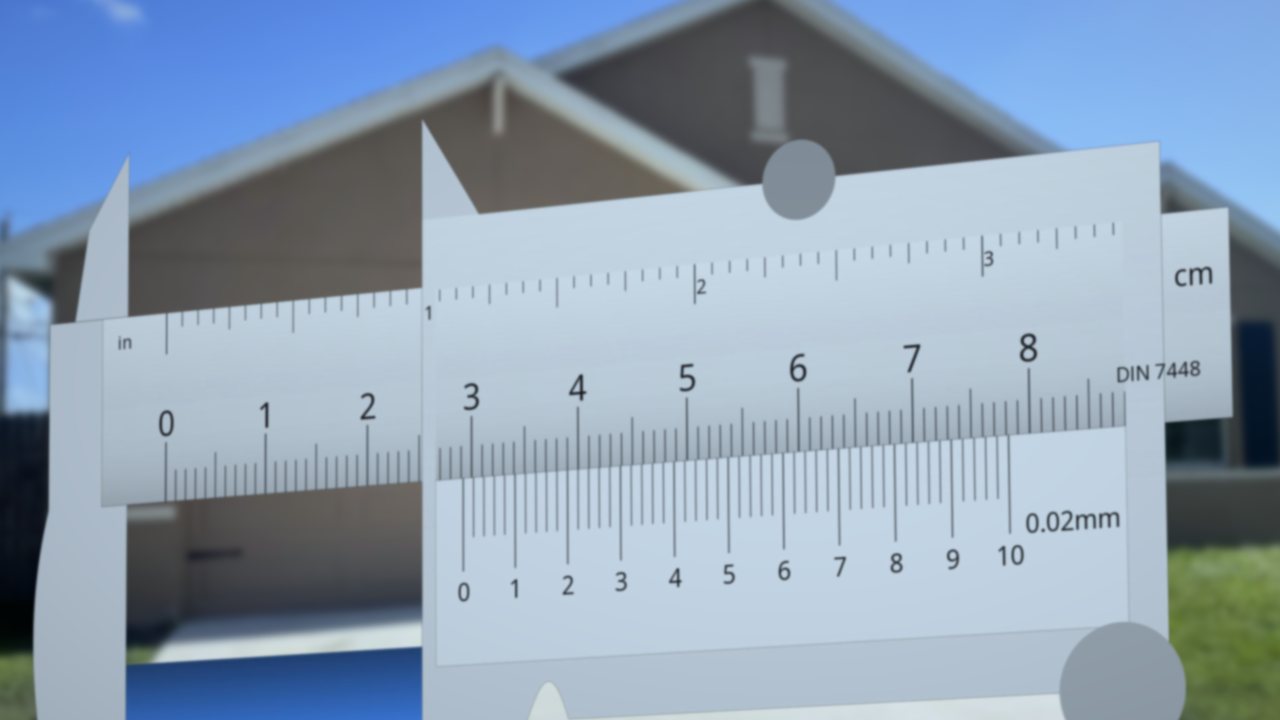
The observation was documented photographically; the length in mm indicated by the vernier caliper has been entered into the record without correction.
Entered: 29.2 mm
